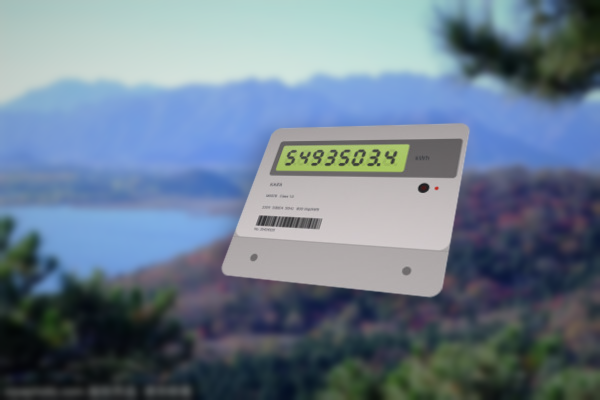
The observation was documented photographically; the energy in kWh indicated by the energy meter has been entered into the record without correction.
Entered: 5493503.4 kWh
